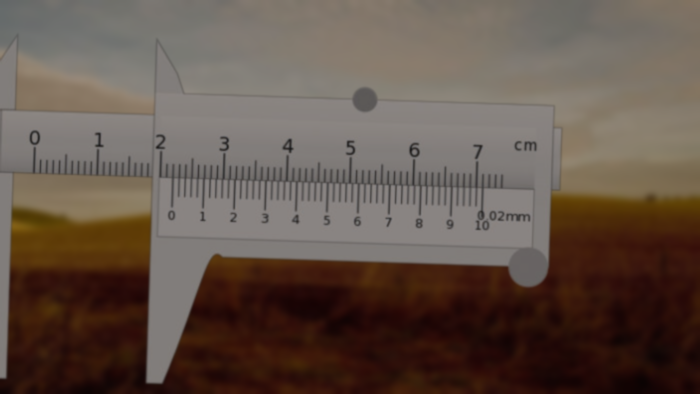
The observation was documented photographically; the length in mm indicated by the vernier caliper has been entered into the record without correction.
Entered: 22.0 mm
